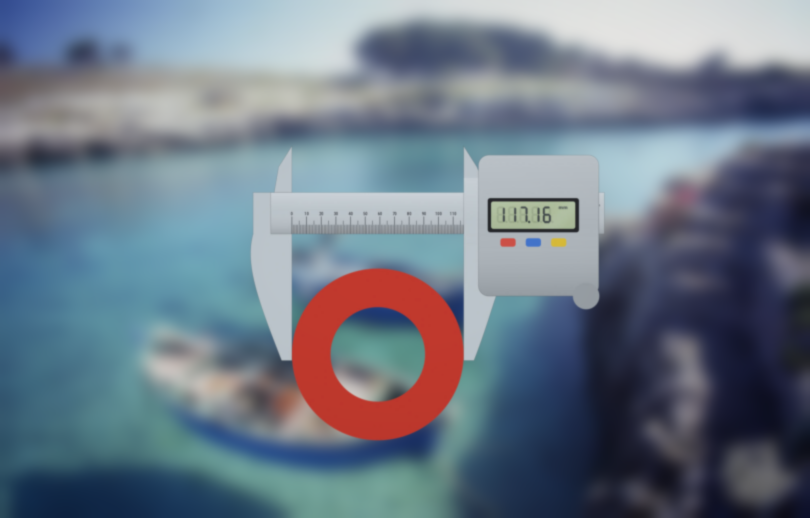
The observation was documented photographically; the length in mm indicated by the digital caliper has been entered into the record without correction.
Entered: 117.16 mm
